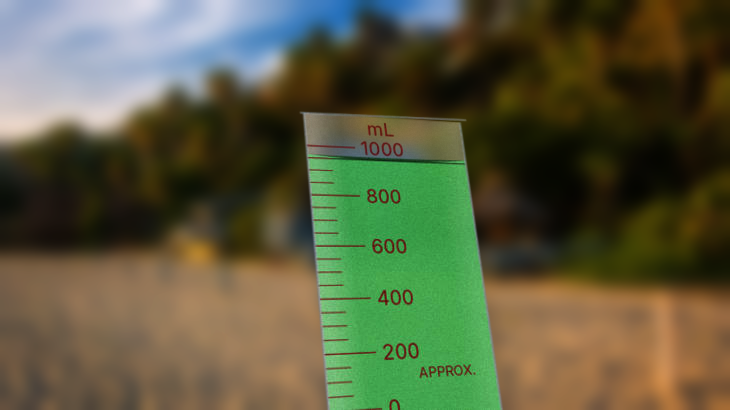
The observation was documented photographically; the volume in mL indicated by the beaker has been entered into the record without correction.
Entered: 950 mL
